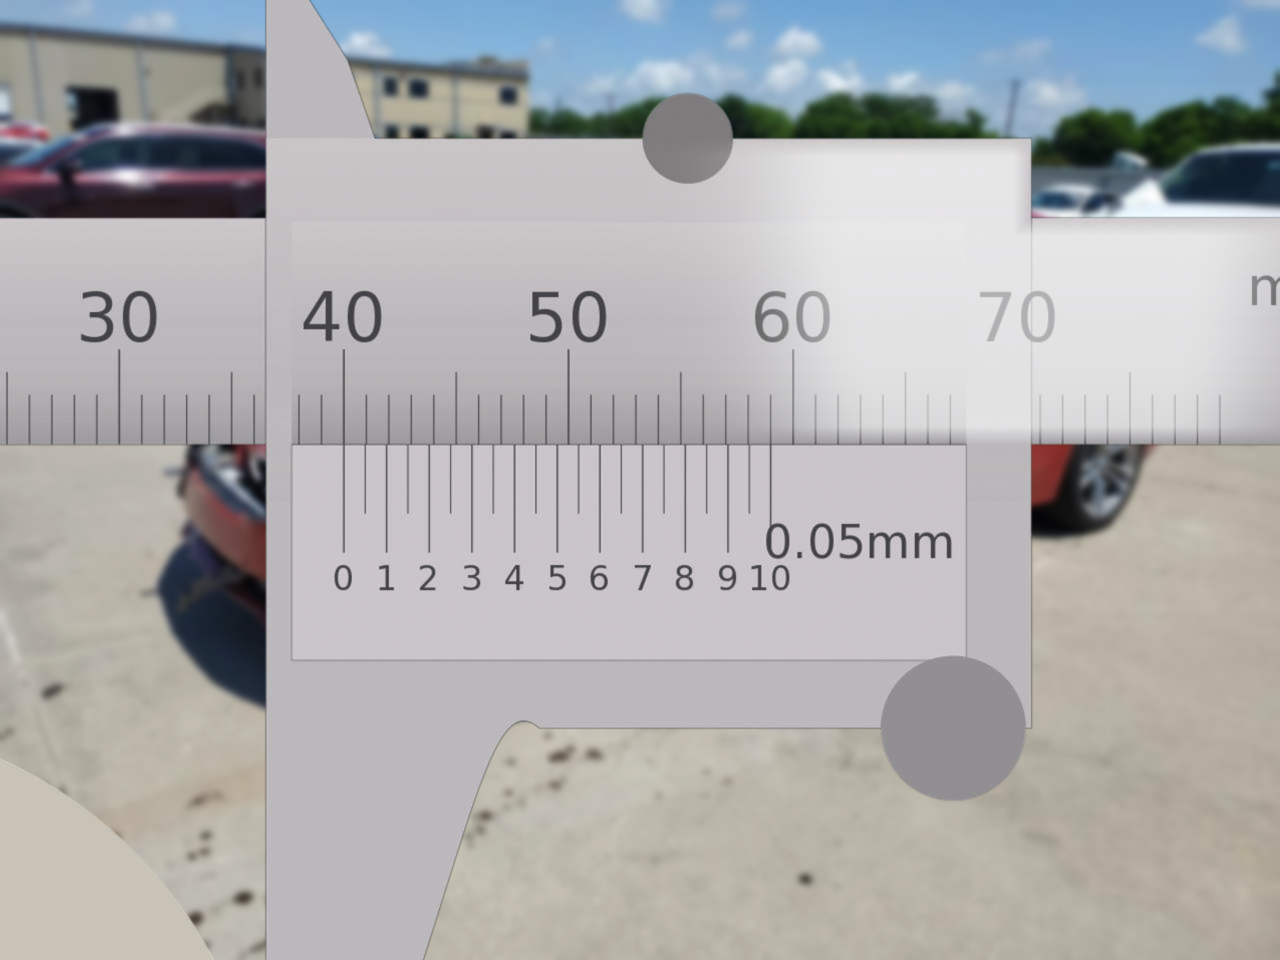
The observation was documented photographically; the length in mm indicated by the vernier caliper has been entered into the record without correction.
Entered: 40.0 mm
